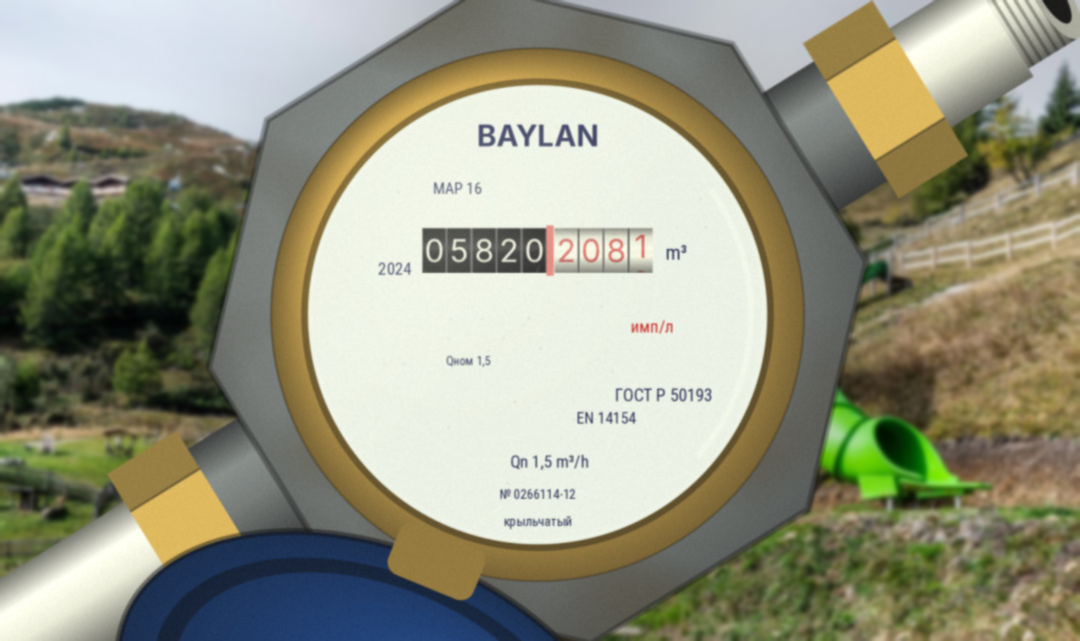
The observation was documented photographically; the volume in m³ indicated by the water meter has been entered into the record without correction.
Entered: 5820.2081 m³
